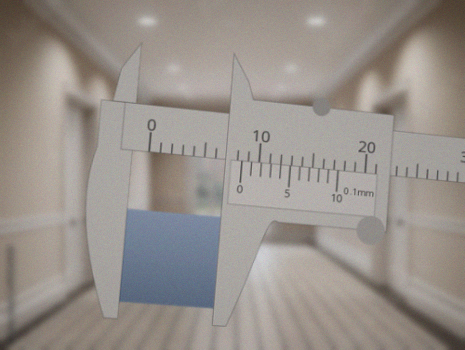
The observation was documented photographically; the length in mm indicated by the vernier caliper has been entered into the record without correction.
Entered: 8.4 mm
